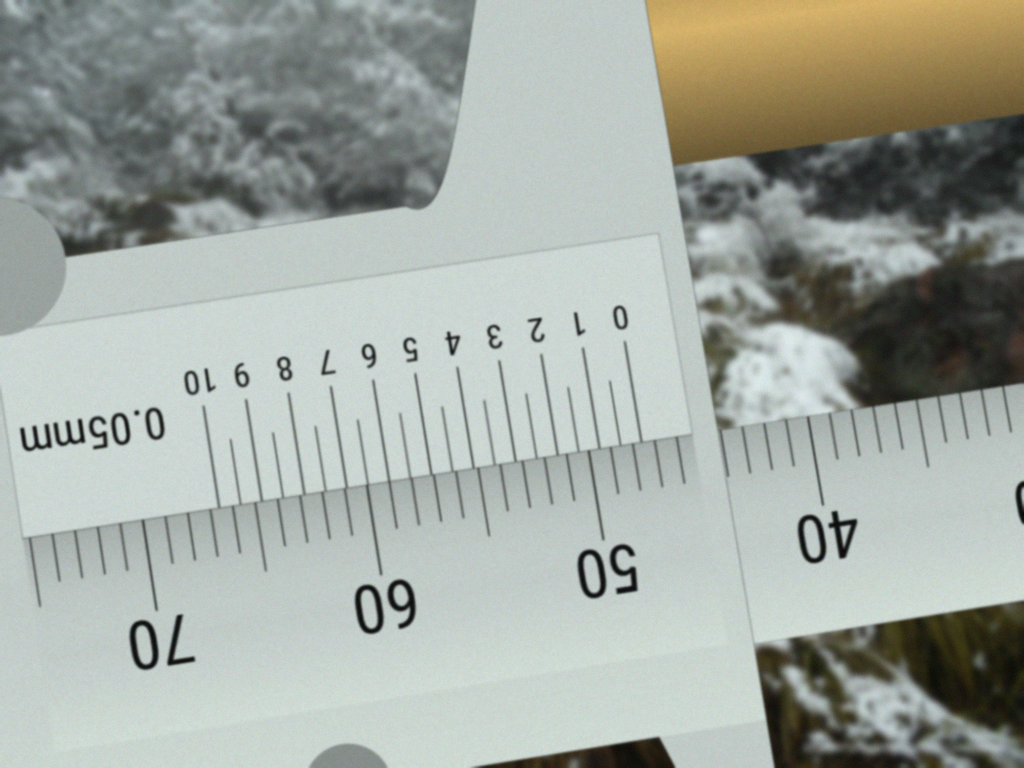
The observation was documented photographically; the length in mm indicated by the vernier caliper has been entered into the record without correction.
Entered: 47.6 mm
